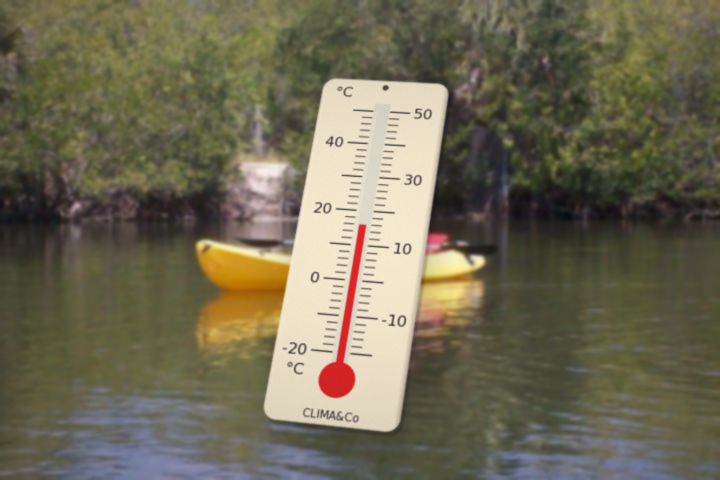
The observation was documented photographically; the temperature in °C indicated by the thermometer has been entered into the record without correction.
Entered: 16 °C
